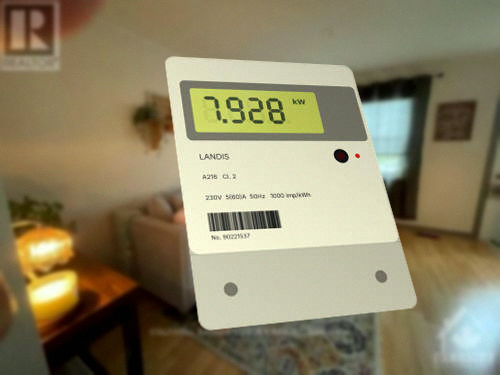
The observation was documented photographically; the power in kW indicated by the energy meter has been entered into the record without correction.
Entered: 7.928 kW
